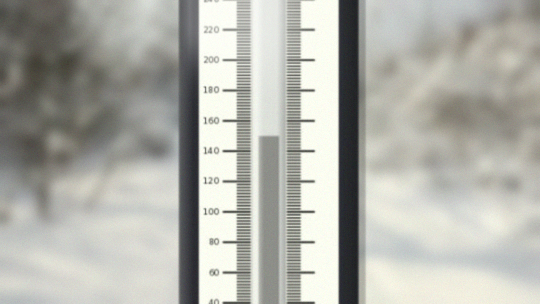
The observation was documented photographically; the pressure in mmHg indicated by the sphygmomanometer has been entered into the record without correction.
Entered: 150 mmHg
